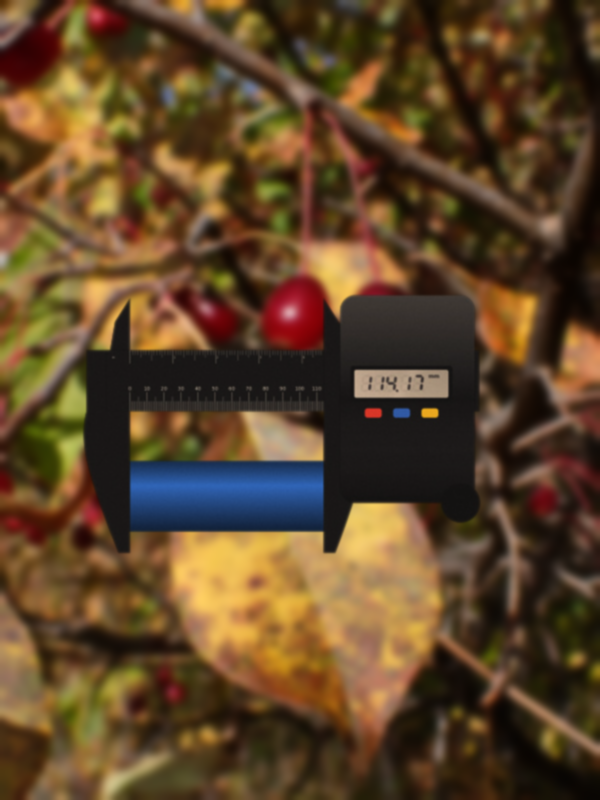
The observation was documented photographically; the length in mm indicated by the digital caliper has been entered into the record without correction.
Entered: 114.17 mm
